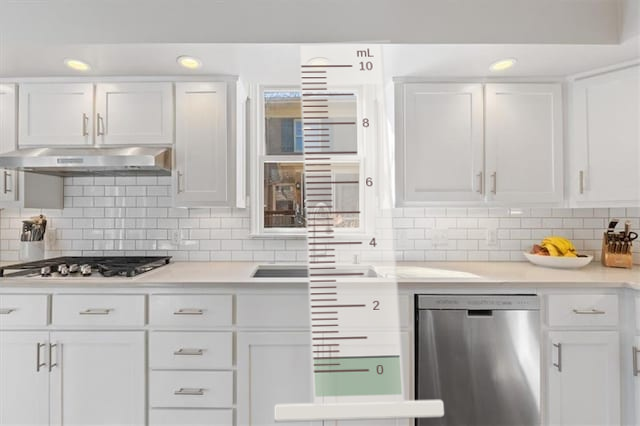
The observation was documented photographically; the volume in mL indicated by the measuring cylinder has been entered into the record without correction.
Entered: 0.4 mL
